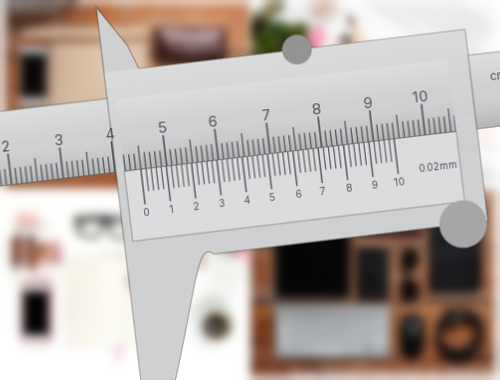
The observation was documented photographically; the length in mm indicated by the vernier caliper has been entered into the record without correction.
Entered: 45.0 mm
